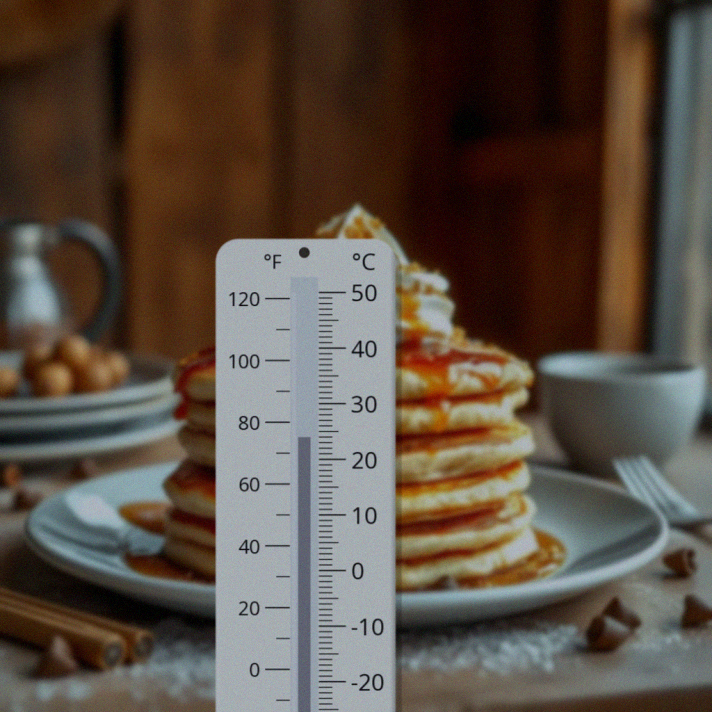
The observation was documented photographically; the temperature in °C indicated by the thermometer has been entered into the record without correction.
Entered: 24 °C
